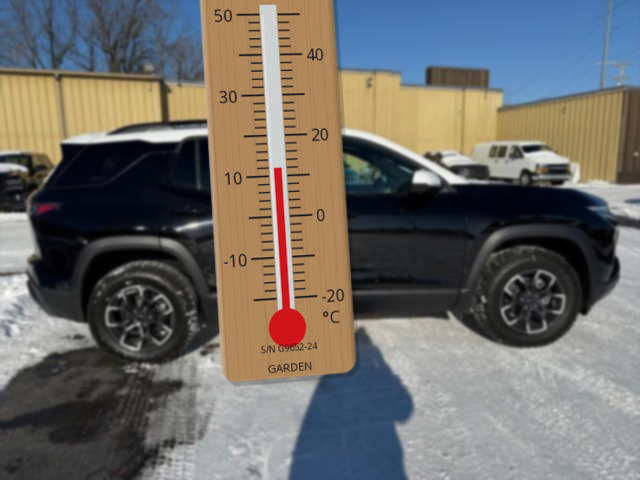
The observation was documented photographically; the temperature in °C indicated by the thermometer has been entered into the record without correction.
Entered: 12 °C
